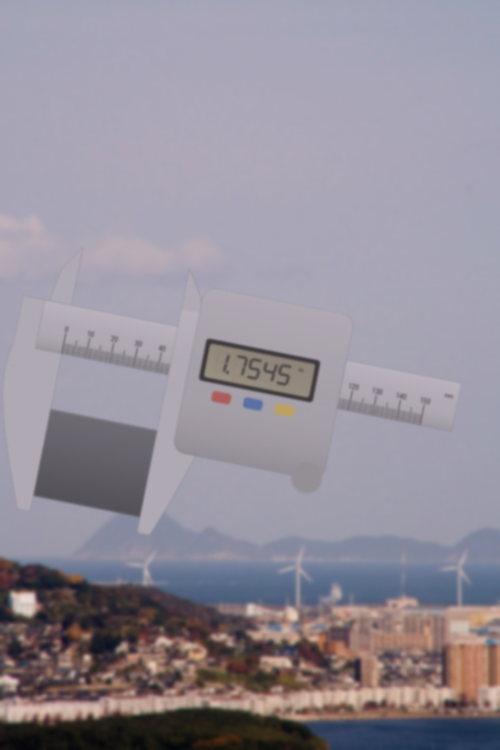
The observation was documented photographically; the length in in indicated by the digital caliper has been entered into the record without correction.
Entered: 1.7545 in
